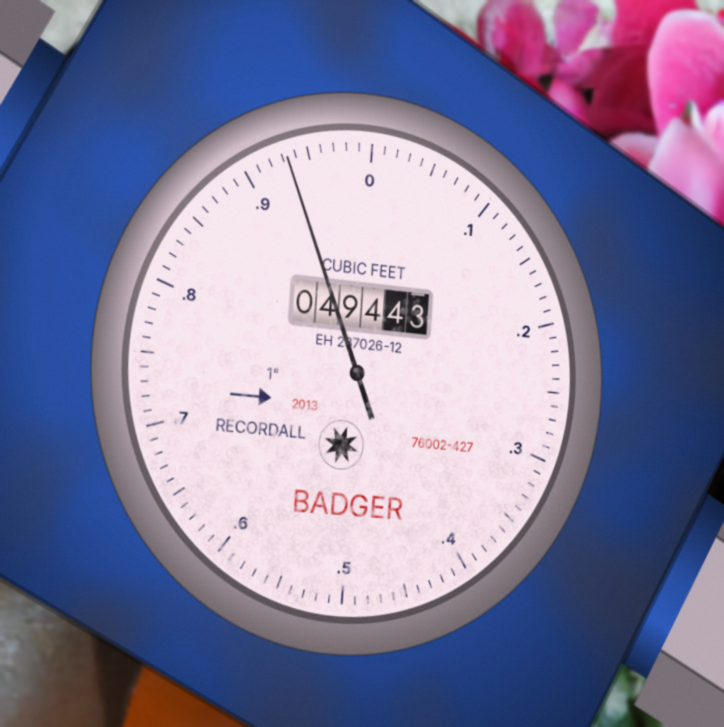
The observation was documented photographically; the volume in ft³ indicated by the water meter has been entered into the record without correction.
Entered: 49442.93 ft³
